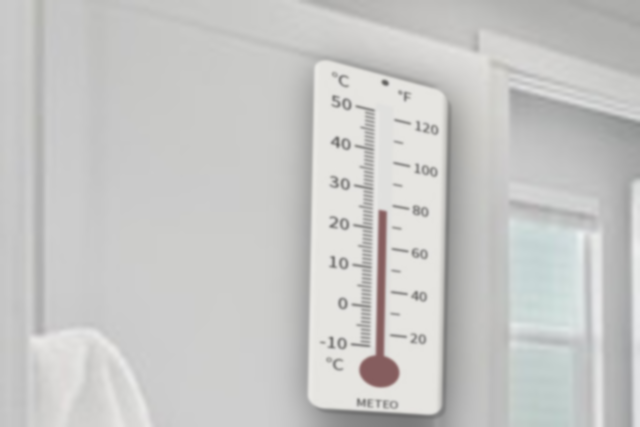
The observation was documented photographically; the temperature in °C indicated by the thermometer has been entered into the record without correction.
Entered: 25 °C
